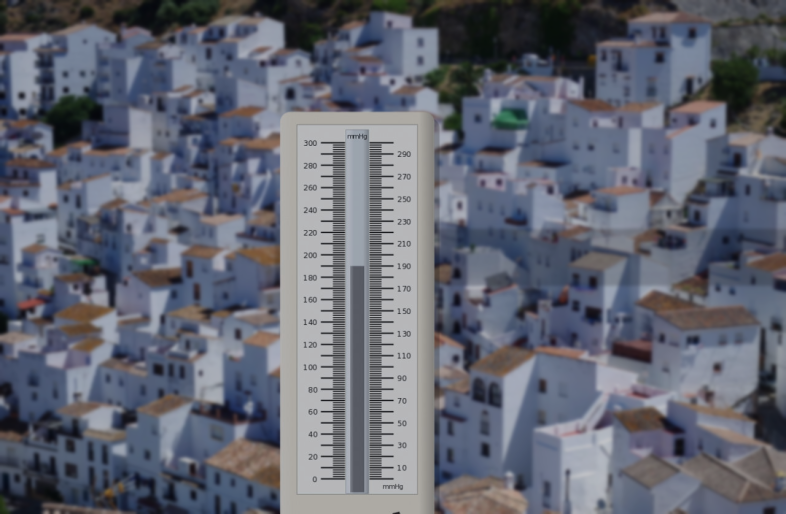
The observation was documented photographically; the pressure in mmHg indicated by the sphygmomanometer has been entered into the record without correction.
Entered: 190 mmHg
